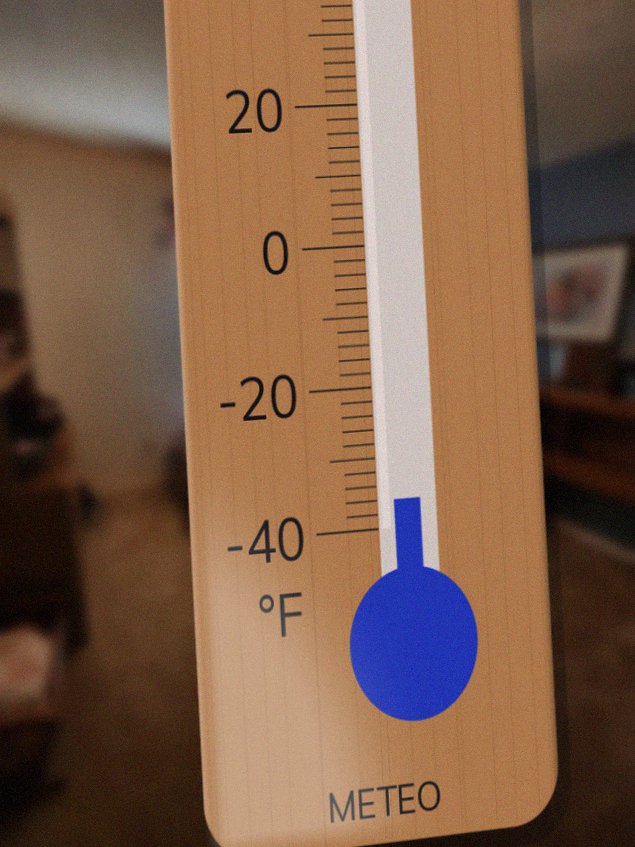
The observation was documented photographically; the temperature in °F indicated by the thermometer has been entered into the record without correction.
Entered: -36 °F
